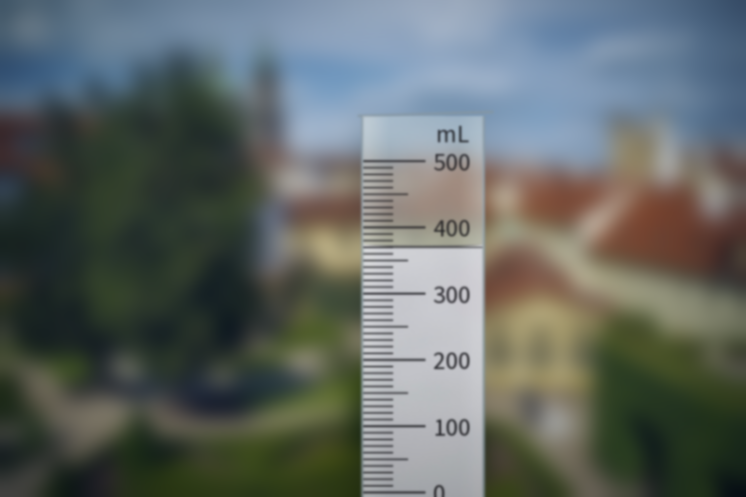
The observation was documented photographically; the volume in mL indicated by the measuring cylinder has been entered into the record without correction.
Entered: 370 mL
